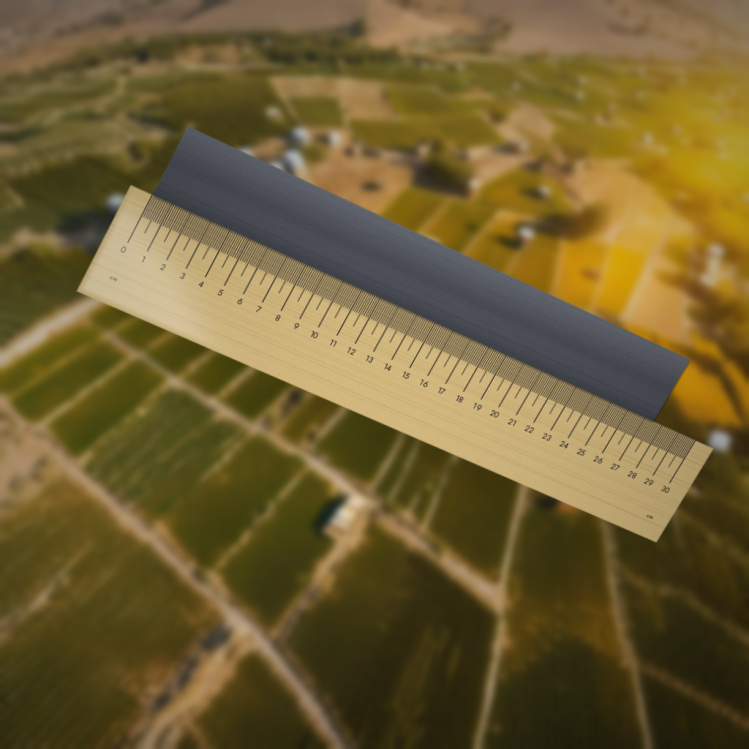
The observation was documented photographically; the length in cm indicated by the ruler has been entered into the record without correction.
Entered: 27.5 cm
